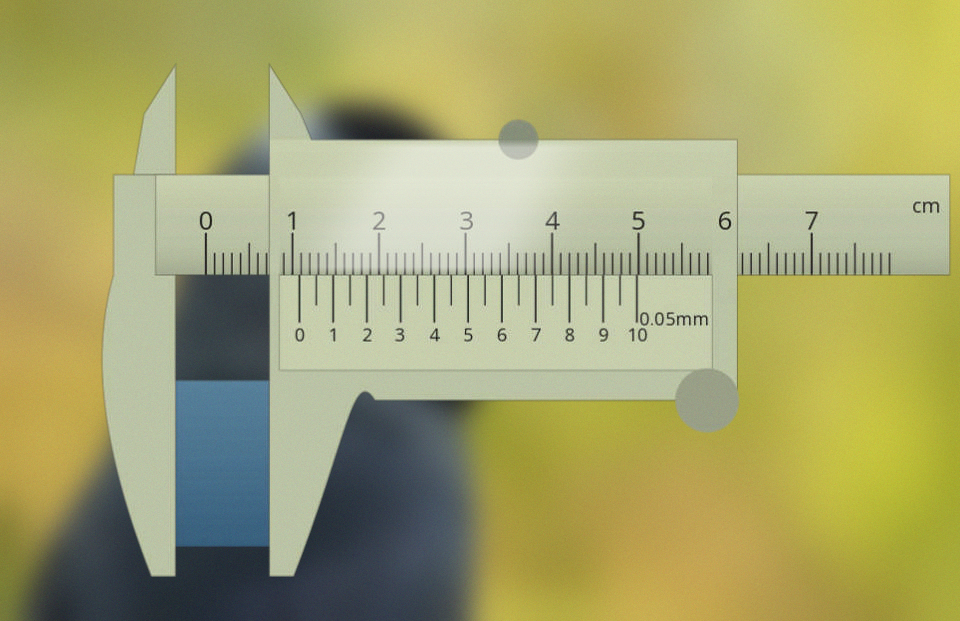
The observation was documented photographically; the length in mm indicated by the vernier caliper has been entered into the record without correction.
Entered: 10.8 mm
